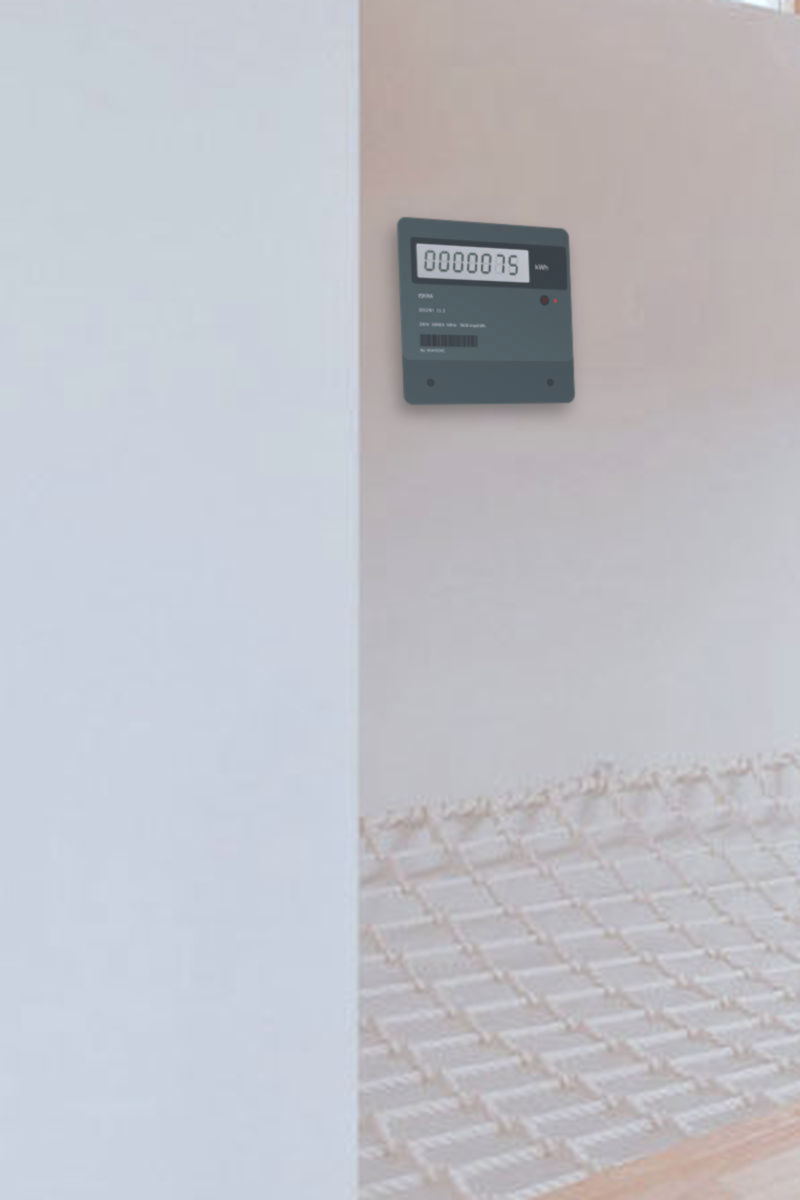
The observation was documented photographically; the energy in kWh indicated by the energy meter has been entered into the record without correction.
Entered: 75 kWh
